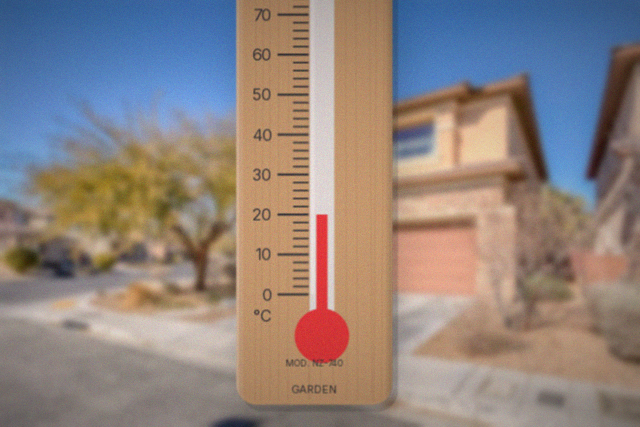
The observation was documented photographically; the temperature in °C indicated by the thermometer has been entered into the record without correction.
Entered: 20 °C
